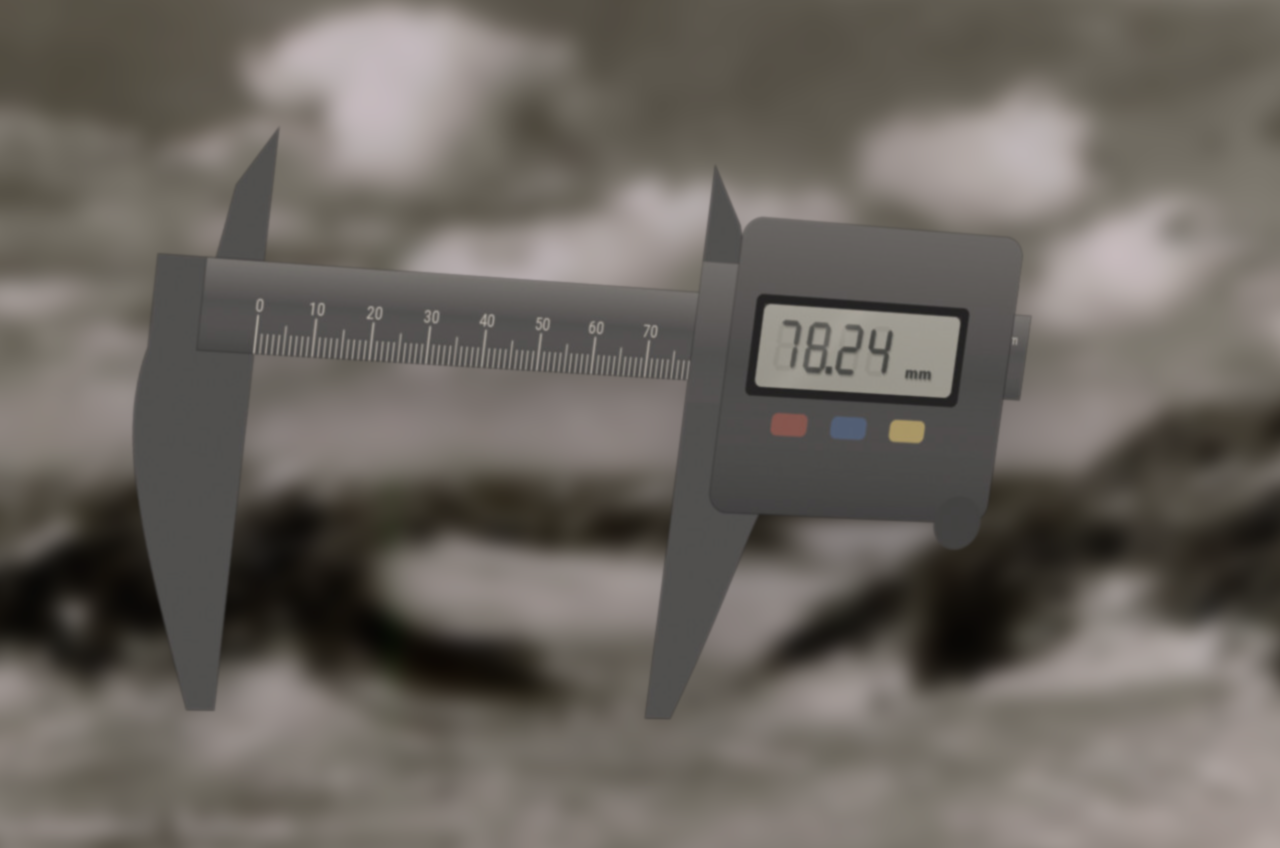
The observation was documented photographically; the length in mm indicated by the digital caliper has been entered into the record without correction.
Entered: 78.24 mm
